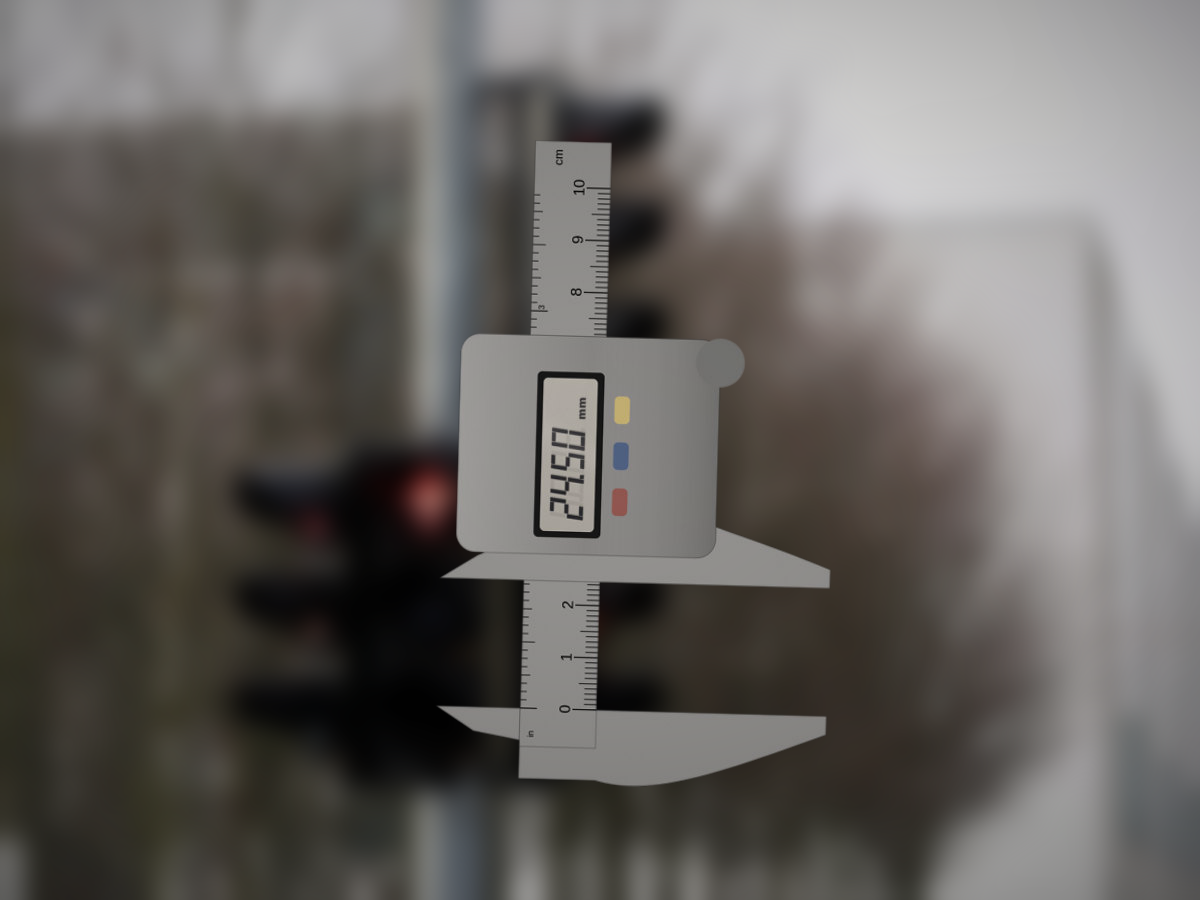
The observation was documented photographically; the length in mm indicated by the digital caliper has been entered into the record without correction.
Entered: 24.50 mm
